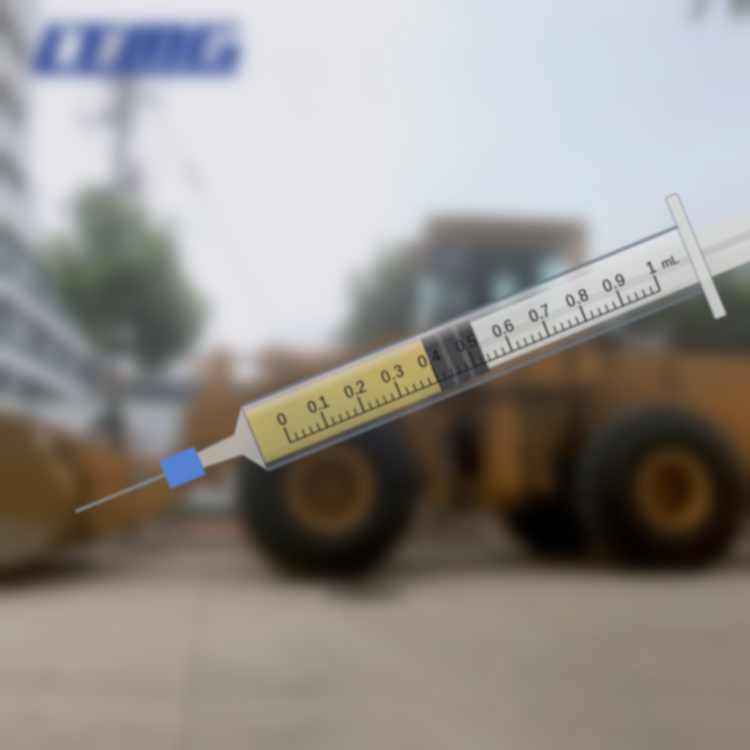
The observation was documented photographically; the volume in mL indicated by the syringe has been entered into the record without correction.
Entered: 0.4 mL
